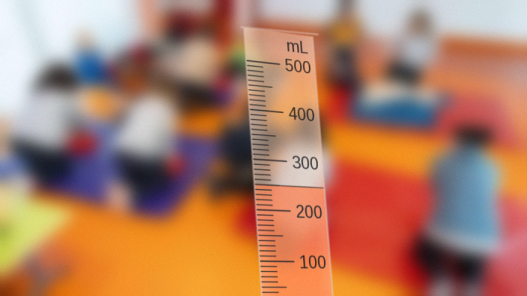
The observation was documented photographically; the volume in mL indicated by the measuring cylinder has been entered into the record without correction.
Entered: 250 mL
